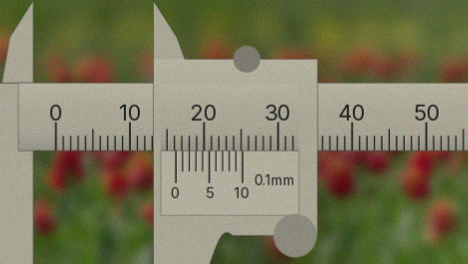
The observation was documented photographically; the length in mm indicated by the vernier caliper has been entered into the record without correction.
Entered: 16.2 mm
